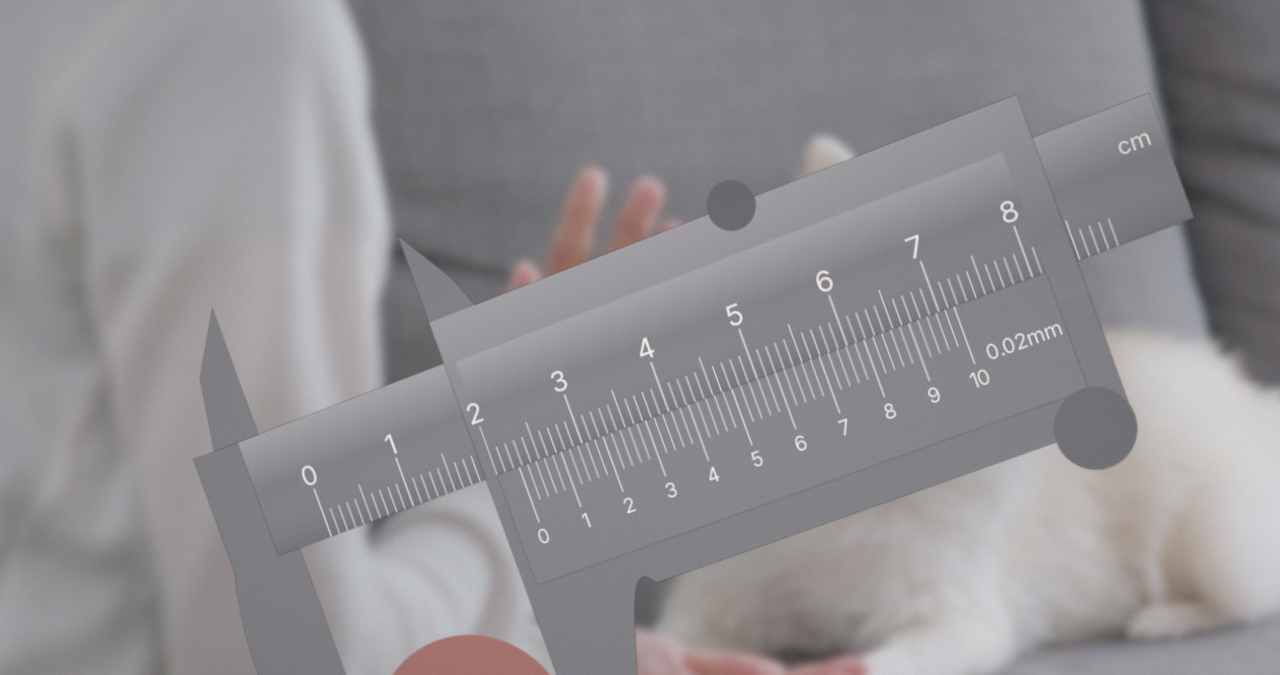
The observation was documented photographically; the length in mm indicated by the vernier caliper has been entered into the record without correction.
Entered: 22.6 mm
